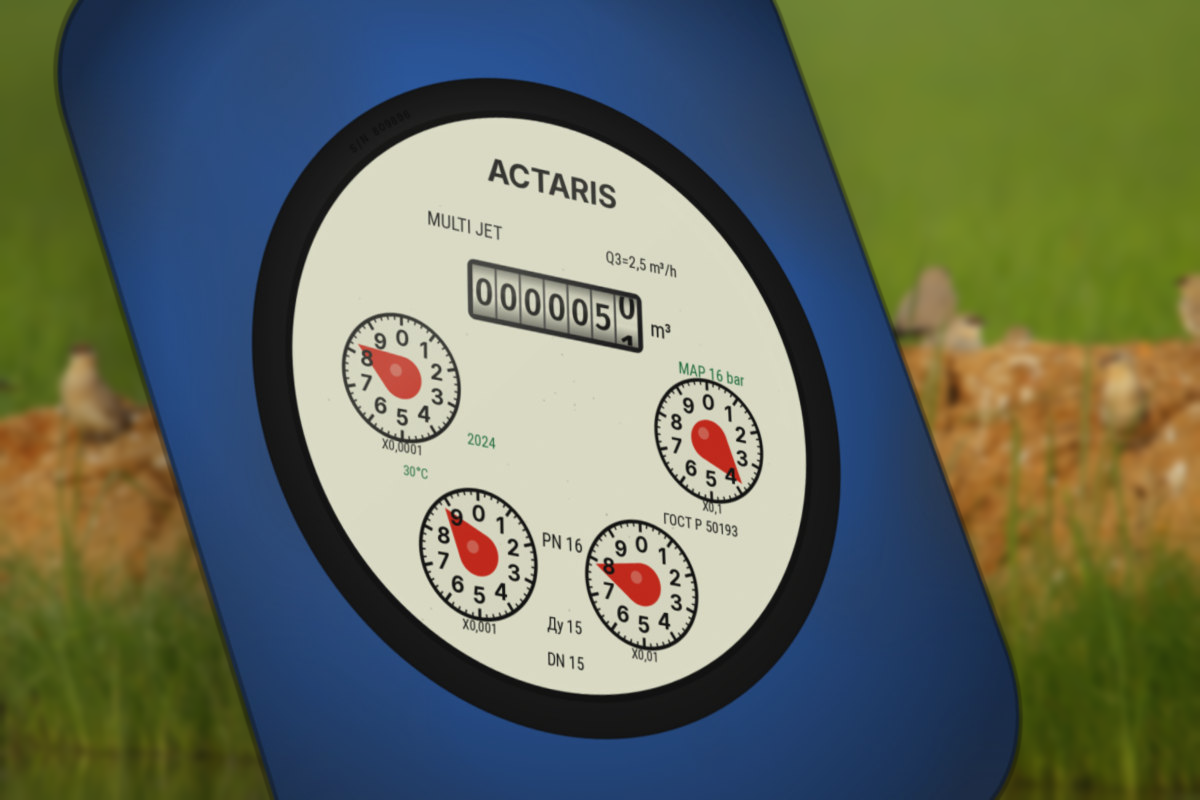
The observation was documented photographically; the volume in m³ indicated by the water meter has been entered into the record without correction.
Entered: 50.3788 m³
